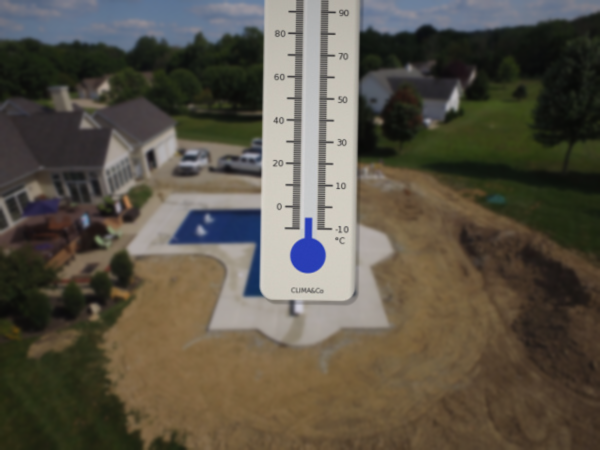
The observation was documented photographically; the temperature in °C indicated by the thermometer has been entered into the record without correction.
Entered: -5 °C
